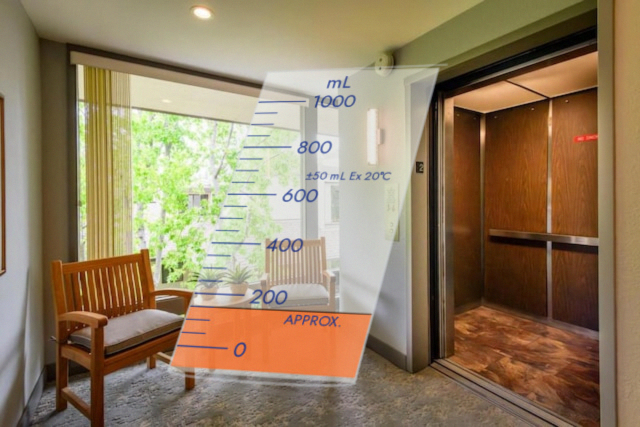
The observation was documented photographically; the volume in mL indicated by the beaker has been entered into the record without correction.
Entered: 150 mL
